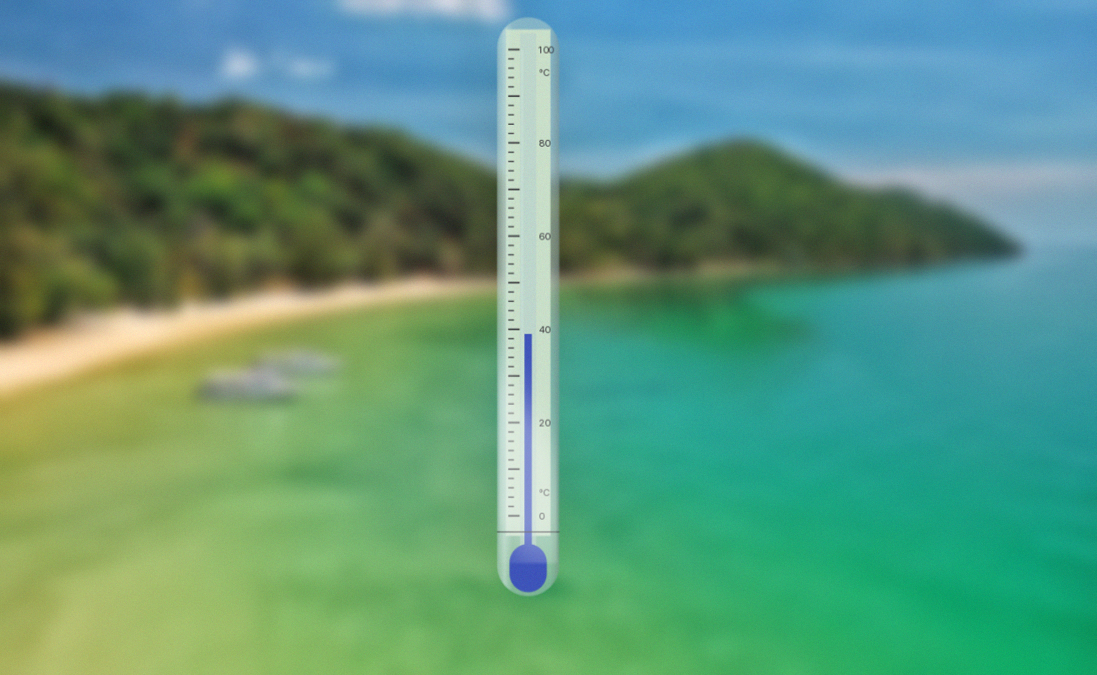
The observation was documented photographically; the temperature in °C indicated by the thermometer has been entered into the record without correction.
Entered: 39 °C
